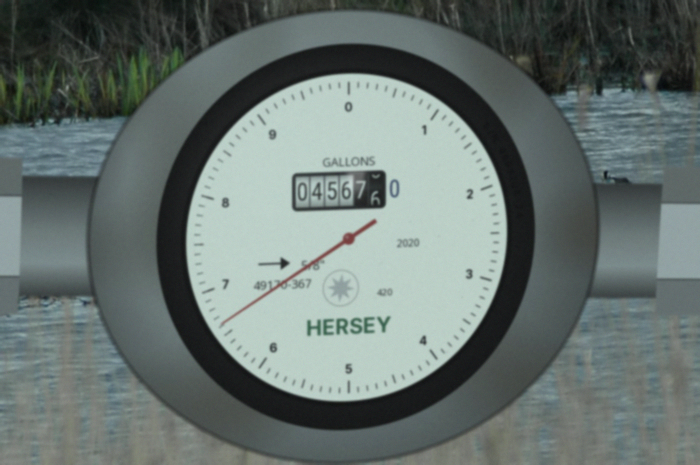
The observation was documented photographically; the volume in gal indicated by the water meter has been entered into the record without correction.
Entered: 456756.6 gal
